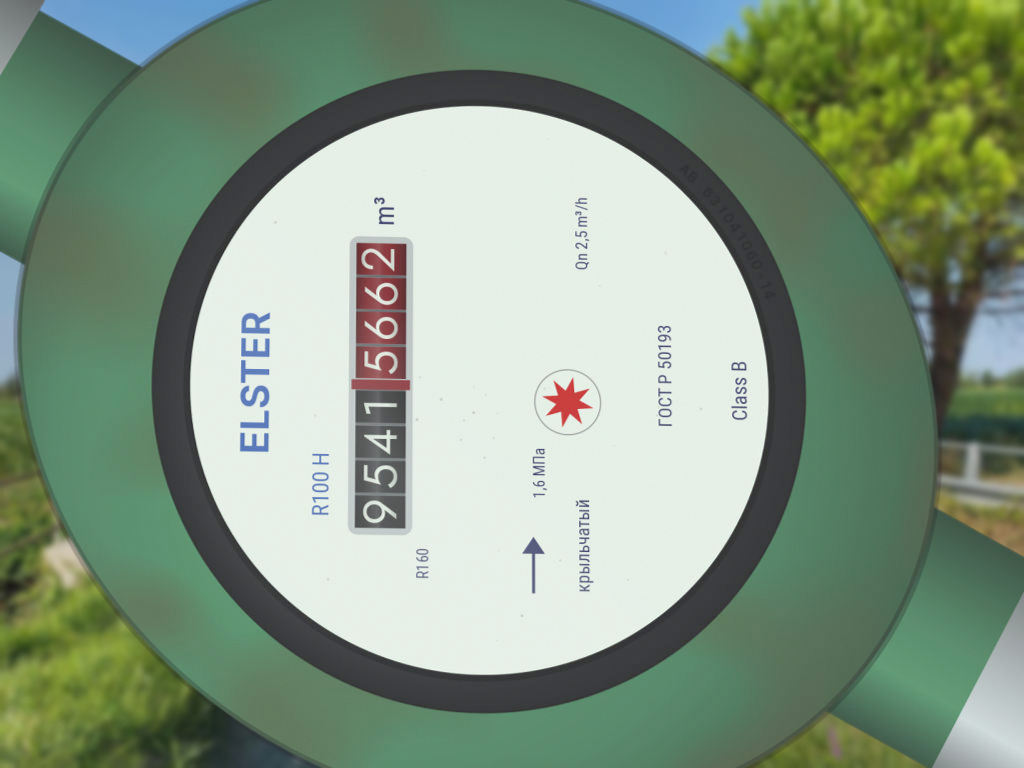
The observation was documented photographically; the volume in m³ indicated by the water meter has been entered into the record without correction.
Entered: 9541.5662 m³
